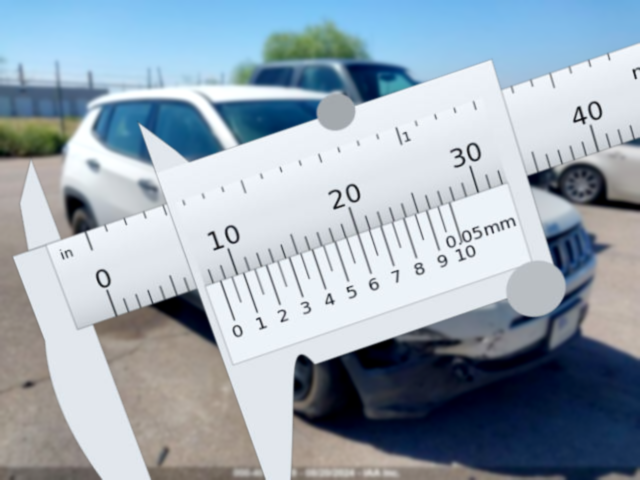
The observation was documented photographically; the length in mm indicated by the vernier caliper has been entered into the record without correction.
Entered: 8.6 mm
